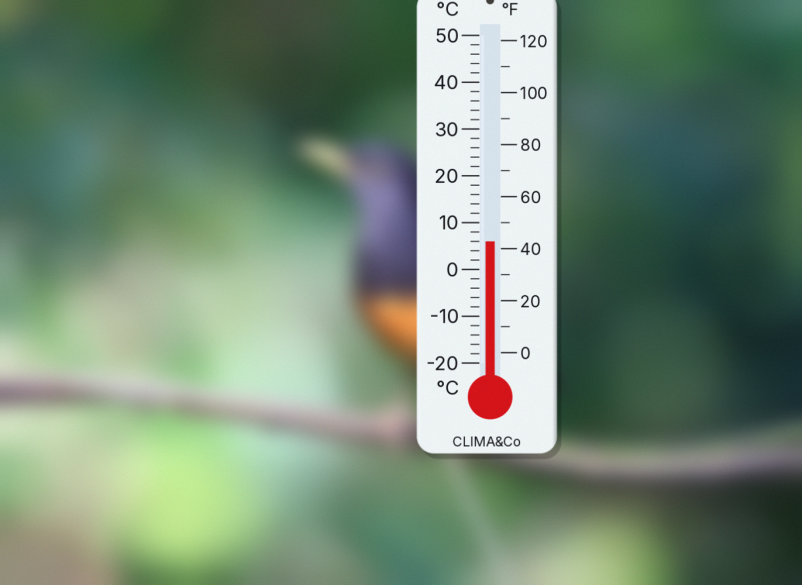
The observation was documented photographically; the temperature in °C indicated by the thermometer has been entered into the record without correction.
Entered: 6 °C
